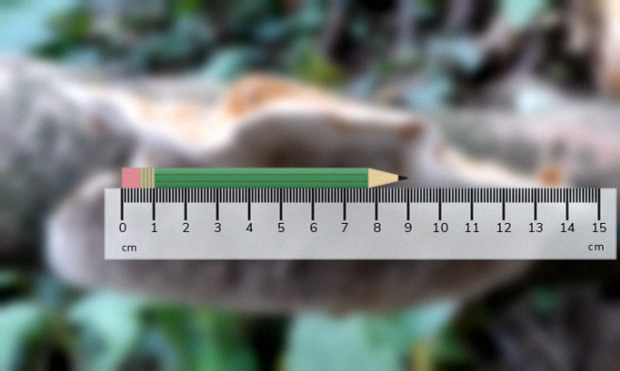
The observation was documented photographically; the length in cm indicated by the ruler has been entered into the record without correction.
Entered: 9 cm
